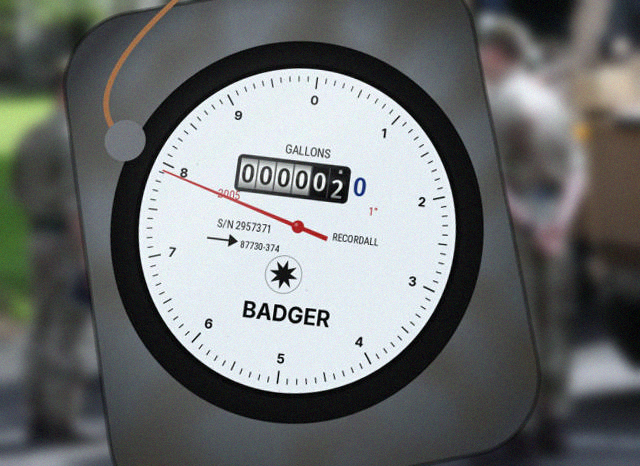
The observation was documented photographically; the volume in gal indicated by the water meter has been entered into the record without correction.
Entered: 17.9 gal
